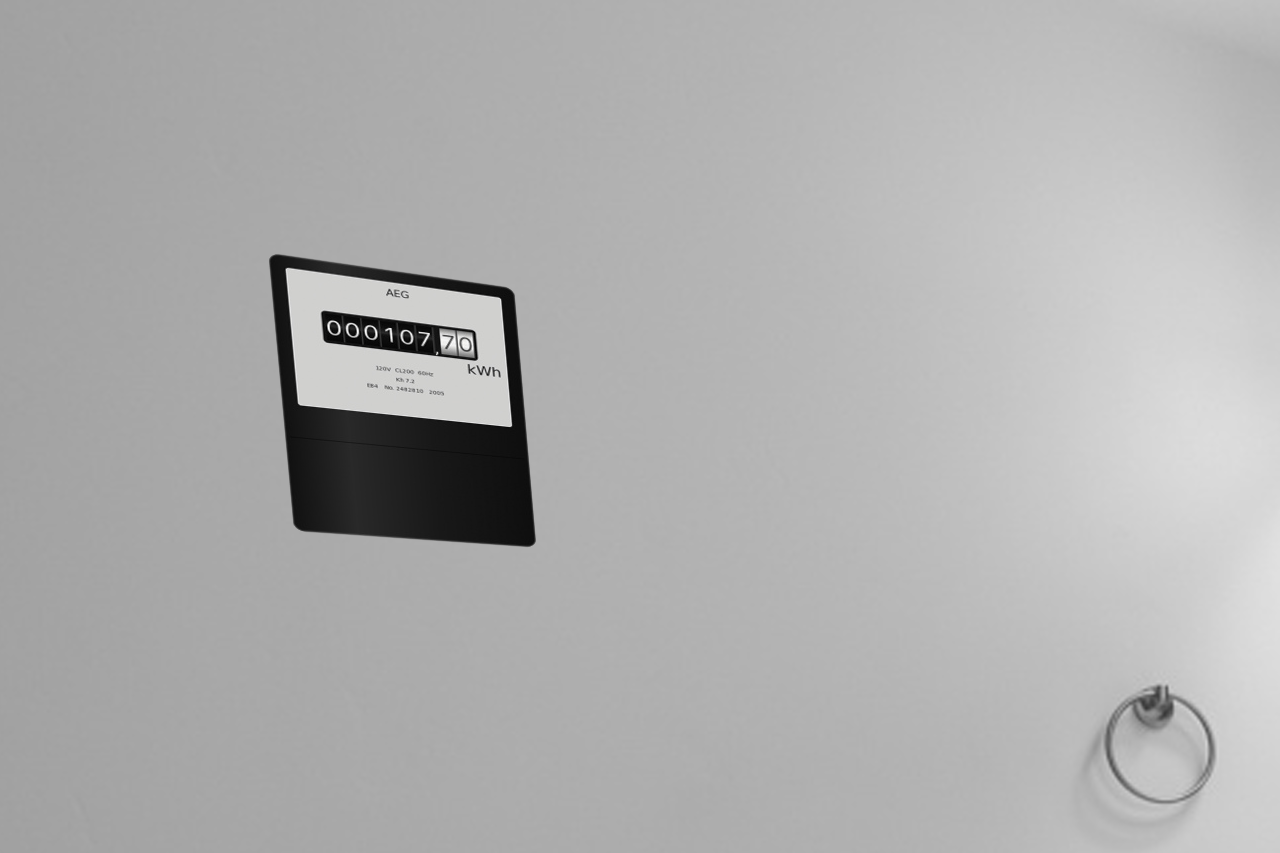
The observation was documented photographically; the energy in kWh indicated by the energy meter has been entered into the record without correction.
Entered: 107.70 kWh
